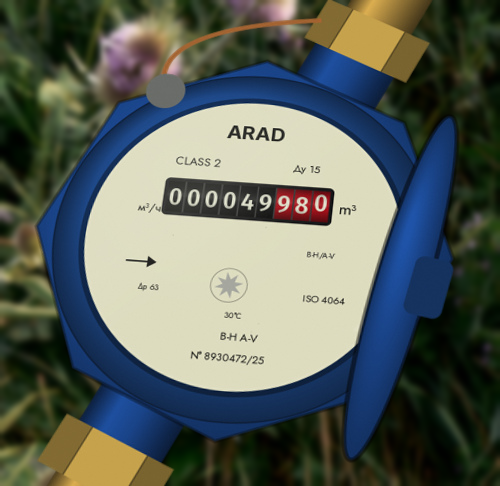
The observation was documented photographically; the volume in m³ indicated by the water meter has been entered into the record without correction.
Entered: 49.980 m³
